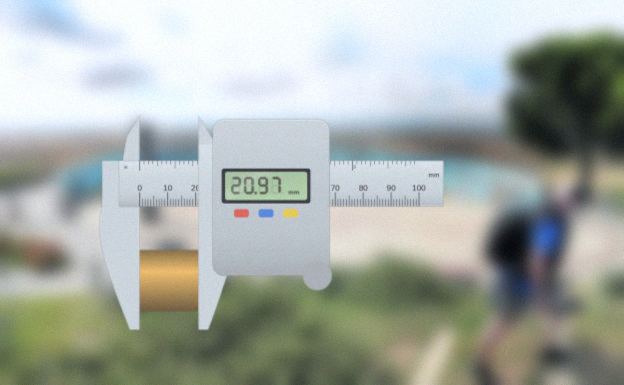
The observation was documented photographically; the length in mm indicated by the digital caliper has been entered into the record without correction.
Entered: 20.97 mm
